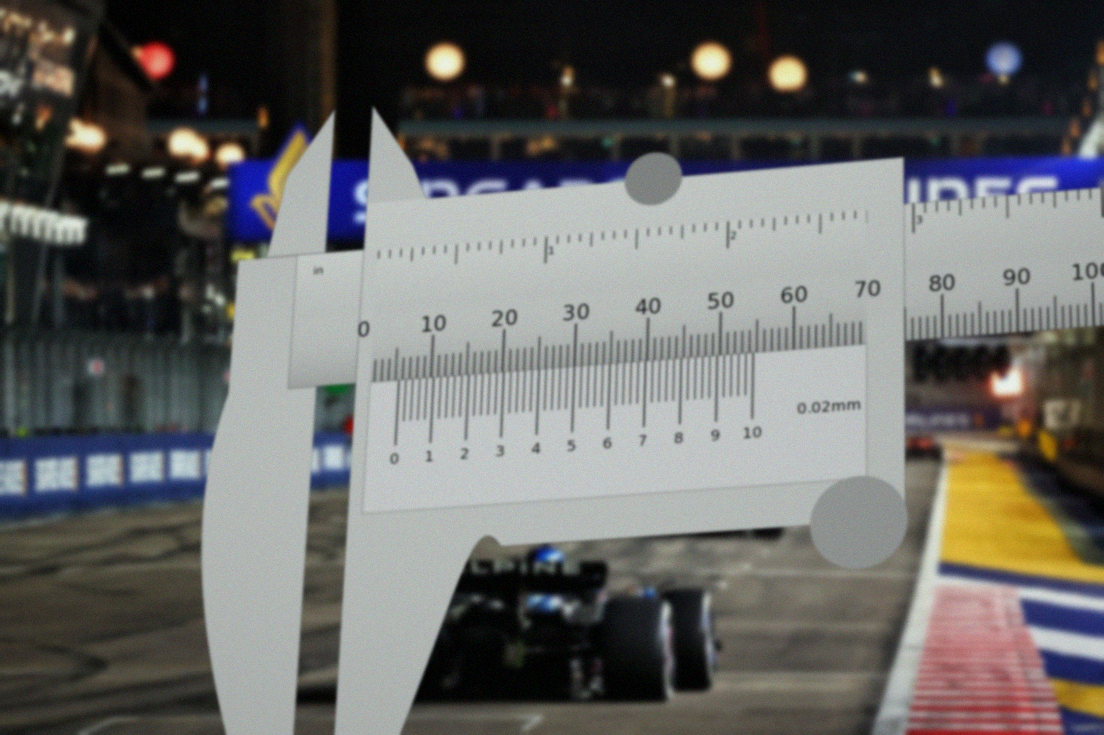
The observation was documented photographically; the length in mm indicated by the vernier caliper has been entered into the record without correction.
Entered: 5.5 mm
